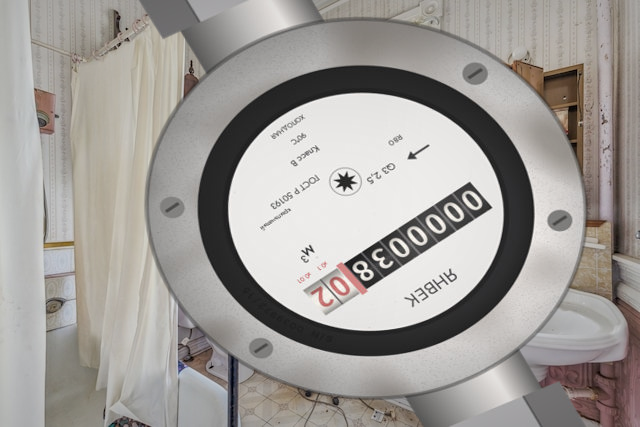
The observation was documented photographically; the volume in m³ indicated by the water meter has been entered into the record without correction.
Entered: 38.02 m³
